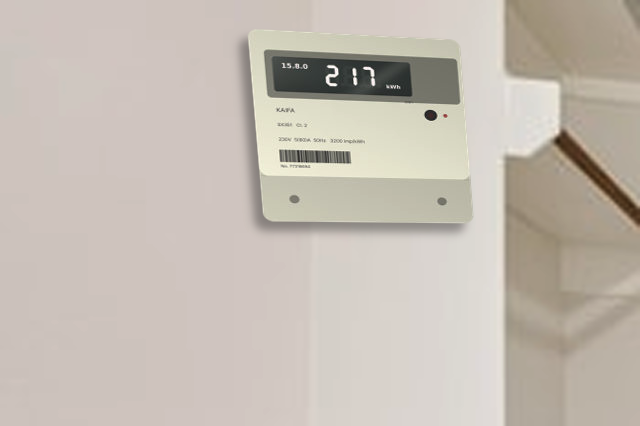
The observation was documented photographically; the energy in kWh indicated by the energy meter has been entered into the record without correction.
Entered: 217 kWh
